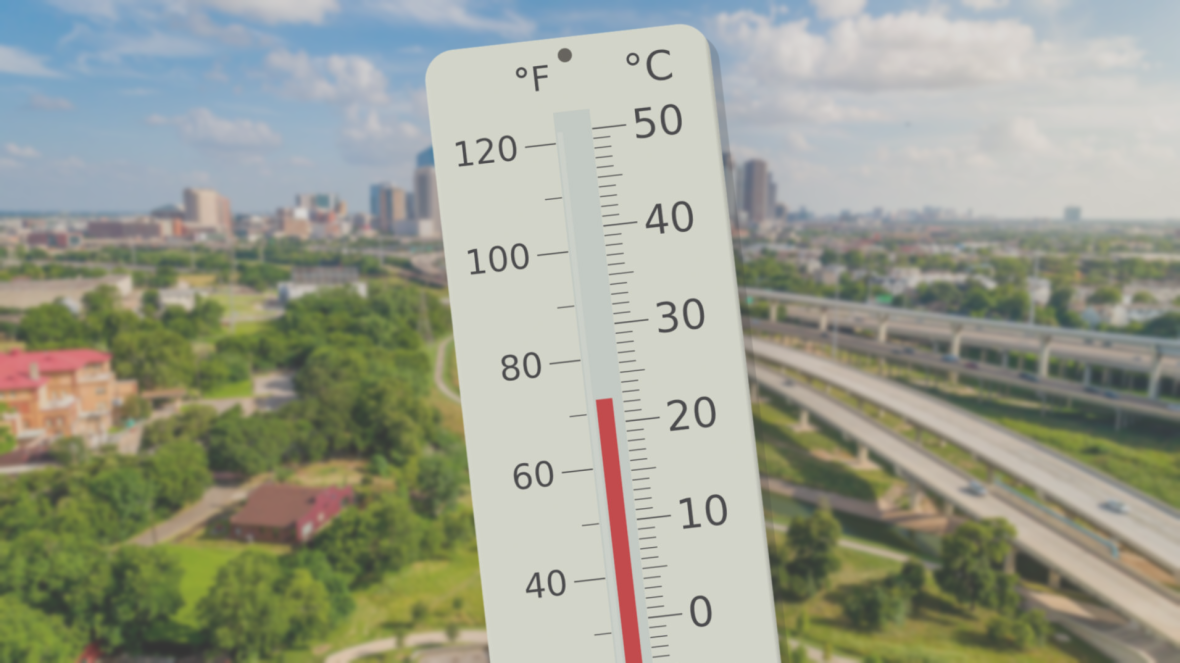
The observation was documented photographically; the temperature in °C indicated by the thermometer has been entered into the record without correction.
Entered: 22.5 °C
